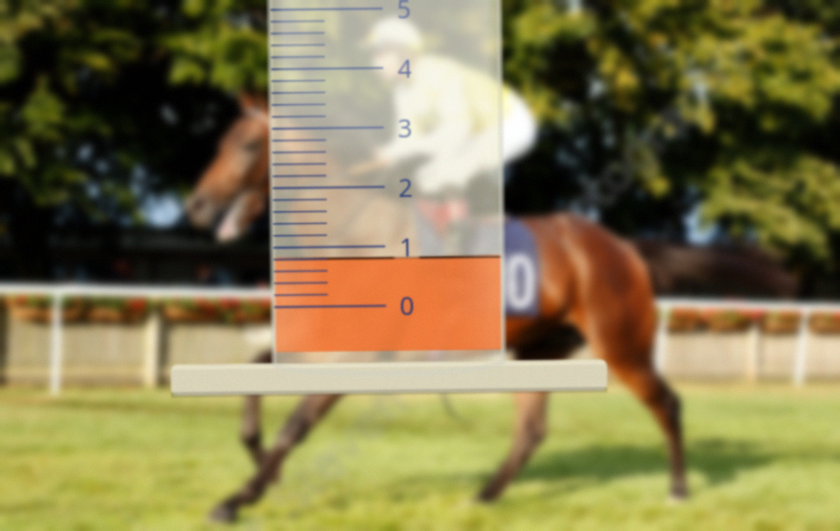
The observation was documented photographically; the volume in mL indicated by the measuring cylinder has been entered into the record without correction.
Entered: 0.8 mL
